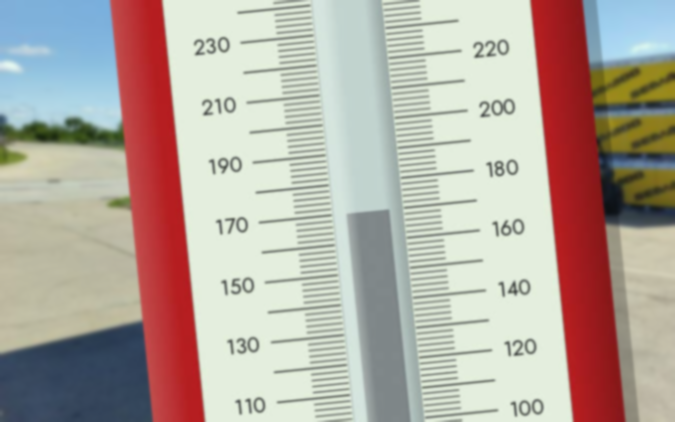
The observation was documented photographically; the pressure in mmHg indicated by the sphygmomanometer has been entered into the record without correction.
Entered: 170 mmHg
